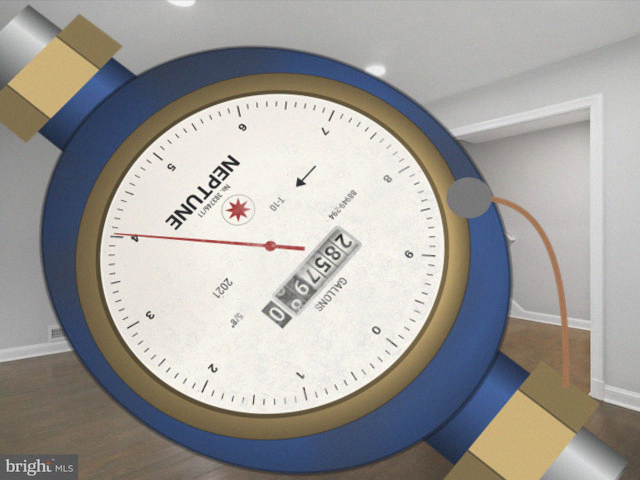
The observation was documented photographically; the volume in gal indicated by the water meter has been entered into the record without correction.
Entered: 2857984.0 gal
